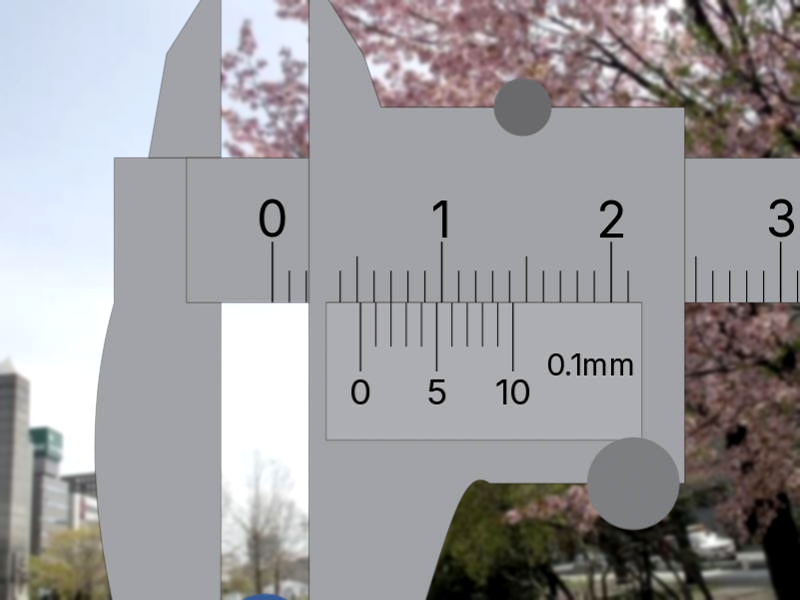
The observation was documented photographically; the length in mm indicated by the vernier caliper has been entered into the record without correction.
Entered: 5.2 mm
